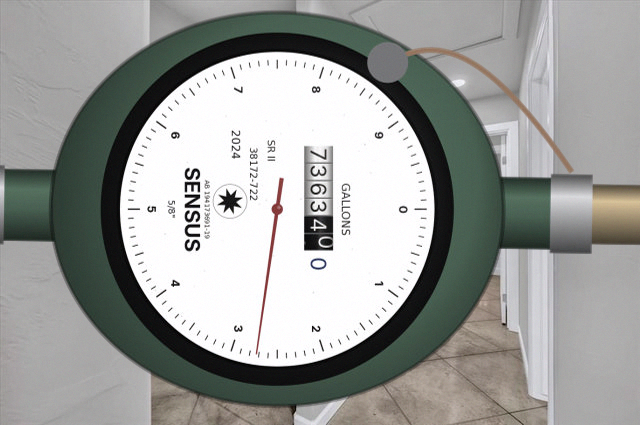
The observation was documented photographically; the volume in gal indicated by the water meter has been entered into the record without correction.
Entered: 7363402.7 gal
